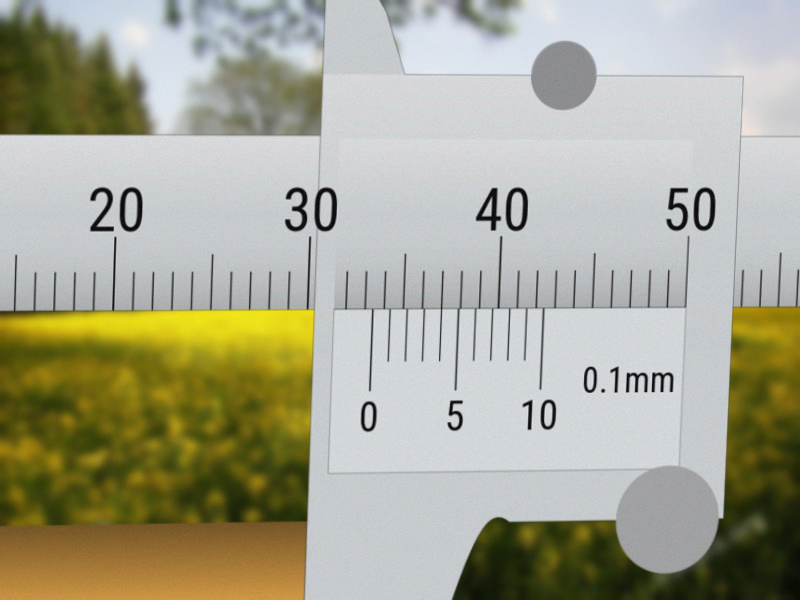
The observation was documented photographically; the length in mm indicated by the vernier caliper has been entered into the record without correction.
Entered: 33.4 mm
